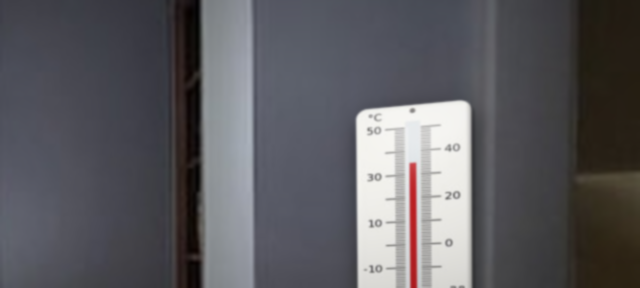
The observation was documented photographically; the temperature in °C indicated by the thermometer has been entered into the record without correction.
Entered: 35 °C
